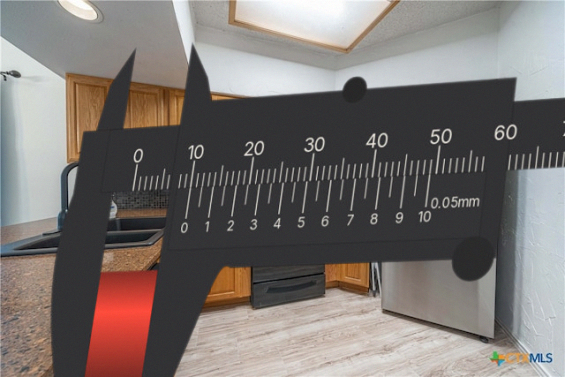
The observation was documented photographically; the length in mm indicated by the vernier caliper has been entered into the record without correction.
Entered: 10.0 mm
